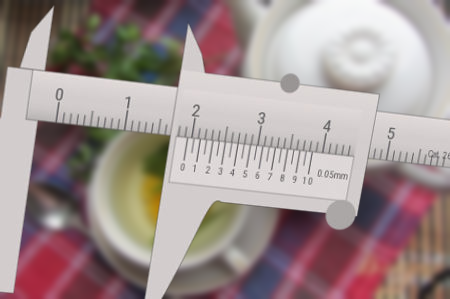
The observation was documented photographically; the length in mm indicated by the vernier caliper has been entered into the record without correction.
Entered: 19.4 mm
